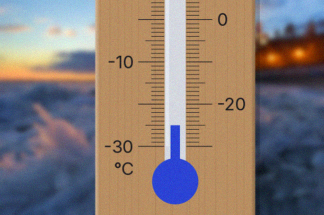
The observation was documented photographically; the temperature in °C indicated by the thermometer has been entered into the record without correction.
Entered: -25 °C
